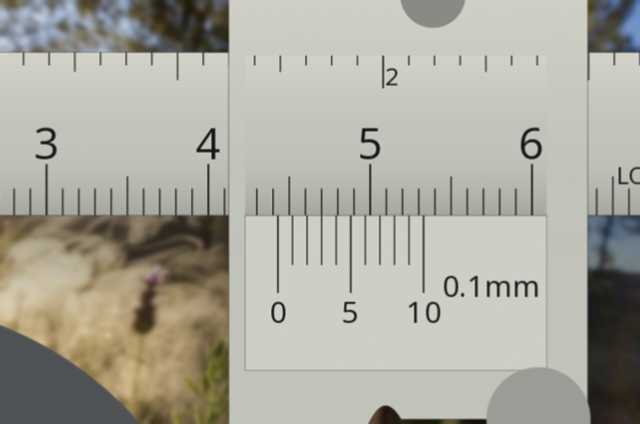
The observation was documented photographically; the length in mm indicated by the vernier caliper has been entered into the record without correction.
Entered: 44.3 mm
